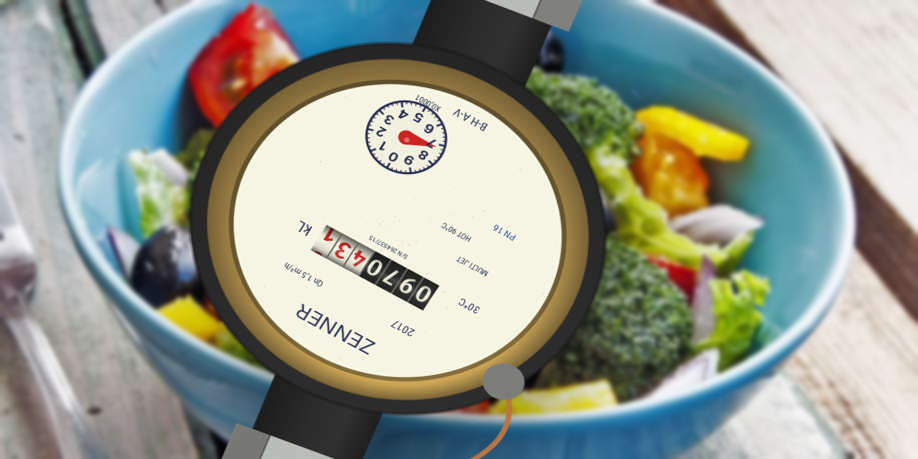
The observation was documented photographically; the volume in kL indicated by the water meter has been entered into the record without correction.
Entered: 970.4307 kL
